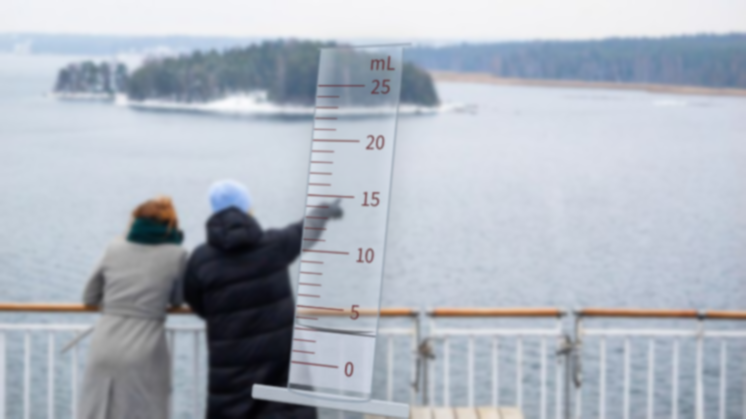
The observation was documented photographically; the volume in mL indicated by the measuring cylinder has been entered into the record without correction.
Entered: 3 mL
